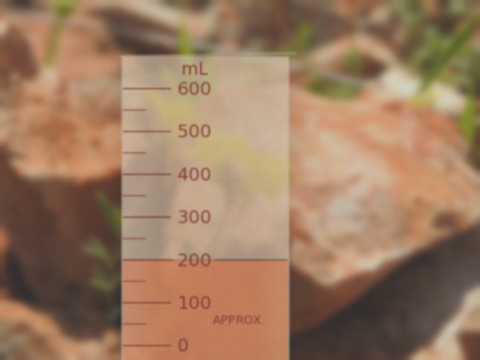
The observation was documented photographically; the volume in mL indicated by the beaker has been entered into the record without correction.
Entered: 200 mL
